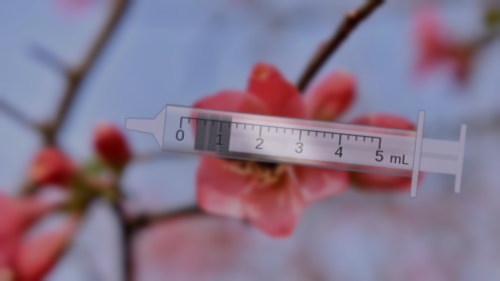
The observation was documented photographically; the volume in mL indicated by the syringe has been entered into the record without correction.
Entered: 0.4 mL
